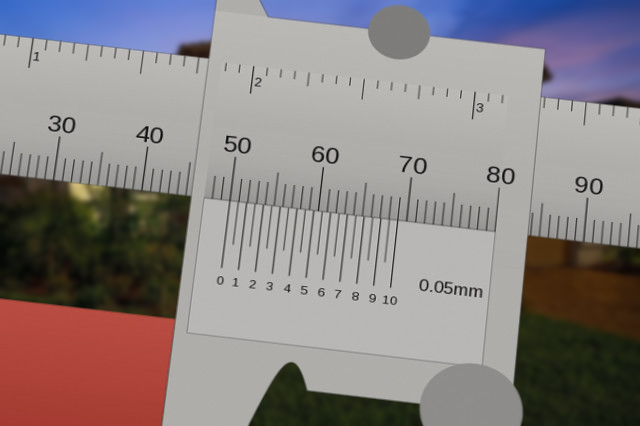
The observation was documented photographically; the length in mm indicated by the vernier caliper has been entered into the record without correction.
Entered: 50.0 mm
